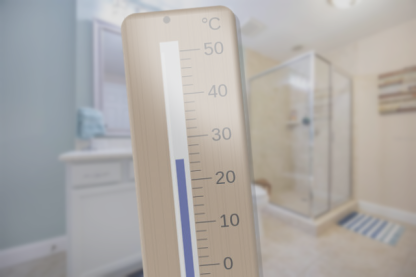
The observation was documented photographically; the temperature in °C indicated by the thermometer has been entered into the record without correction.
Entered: 25 °C
